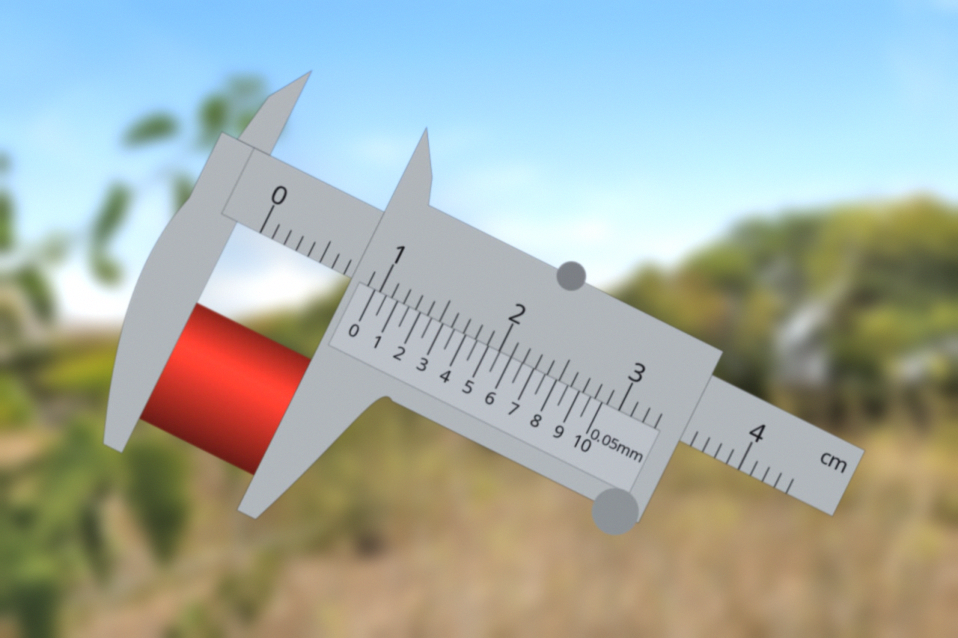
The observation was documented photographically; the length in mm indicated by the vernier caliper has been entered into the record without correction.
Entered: 9.6 mm
